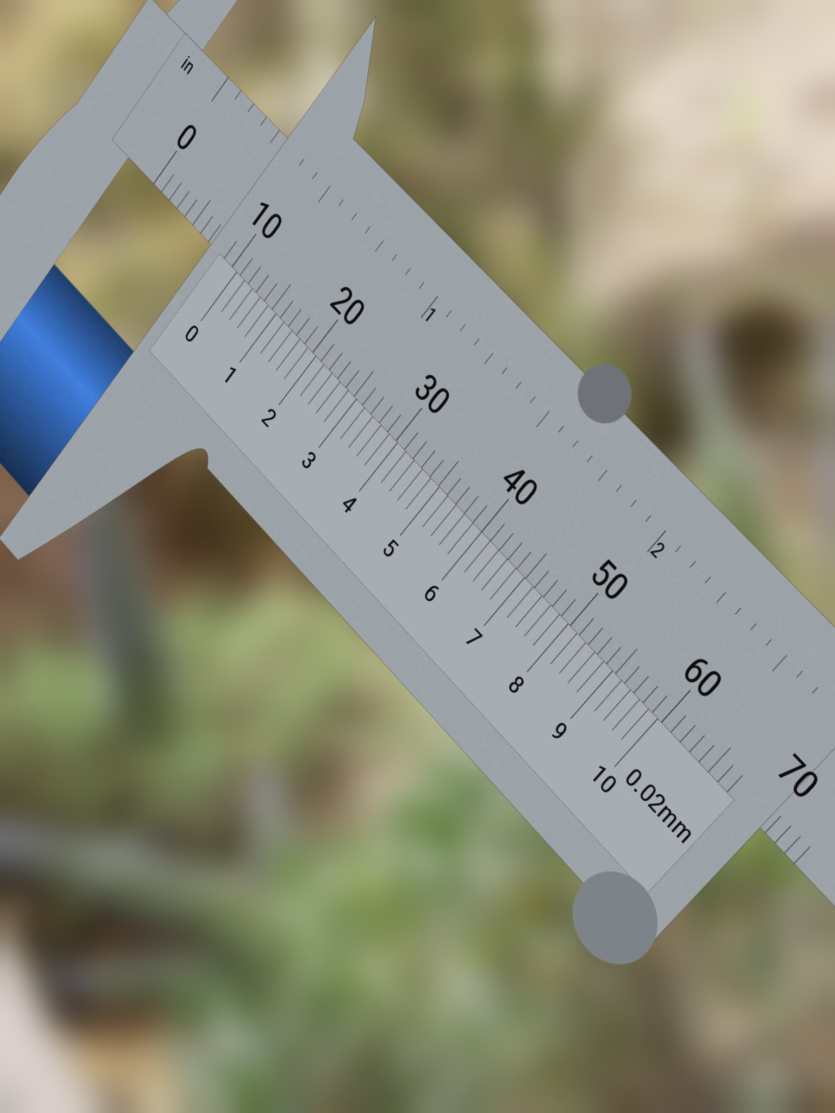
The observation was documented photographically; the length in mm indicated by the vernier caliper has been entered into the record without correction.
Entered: 10.6 mm
